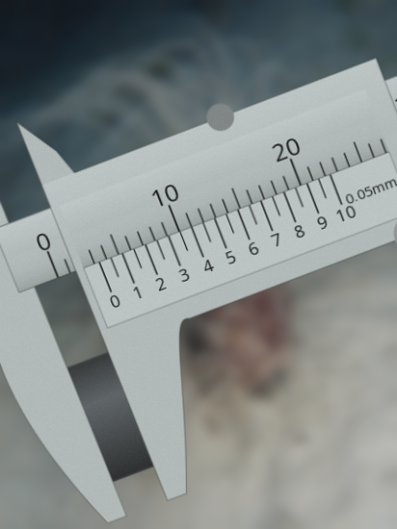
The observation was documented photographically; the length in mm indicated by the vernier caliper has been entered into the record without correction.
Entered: 3.4 mm
